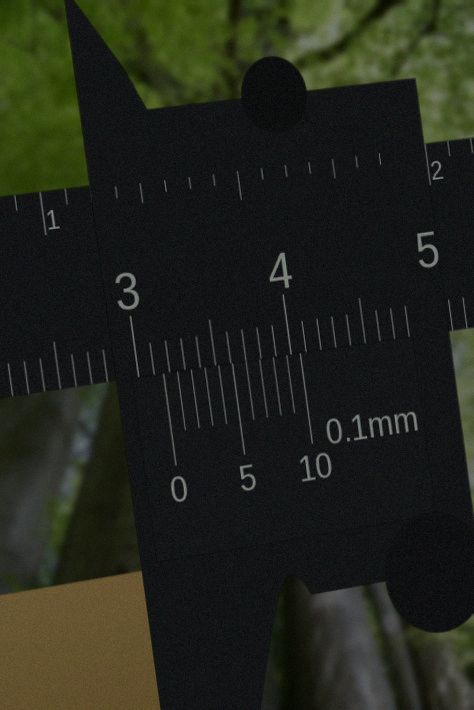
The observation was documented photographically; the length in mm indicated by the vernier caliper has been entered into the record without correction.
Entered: 31.6 mm
